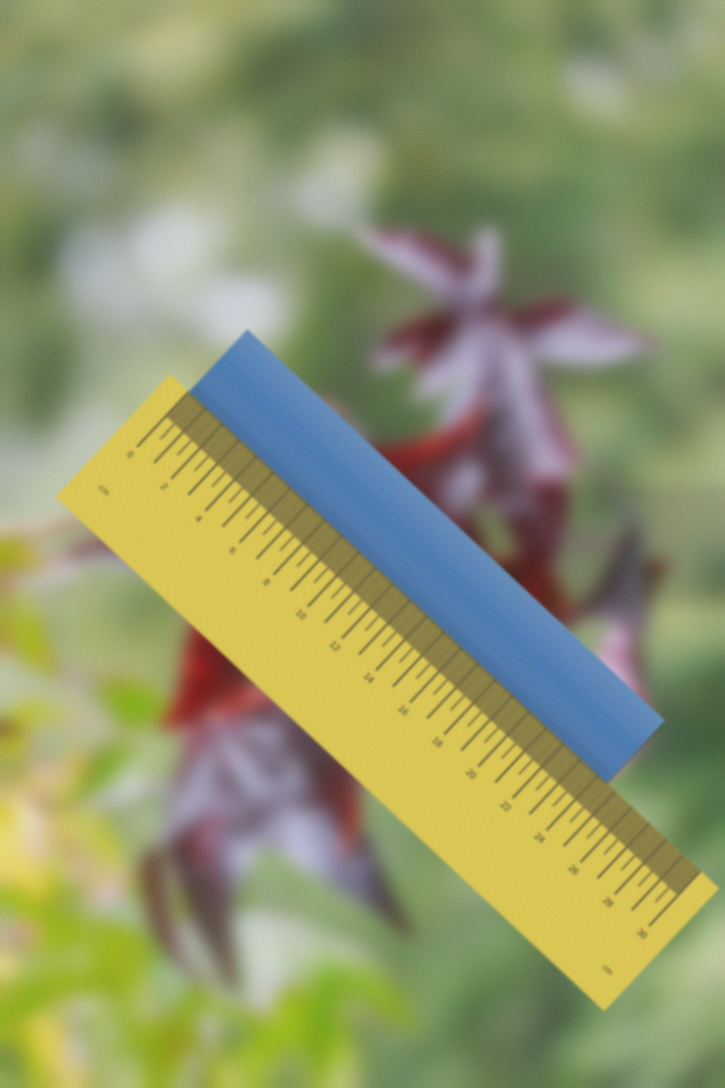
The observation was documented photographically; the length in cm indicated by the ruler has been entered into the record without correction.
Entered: 24.5 cm
